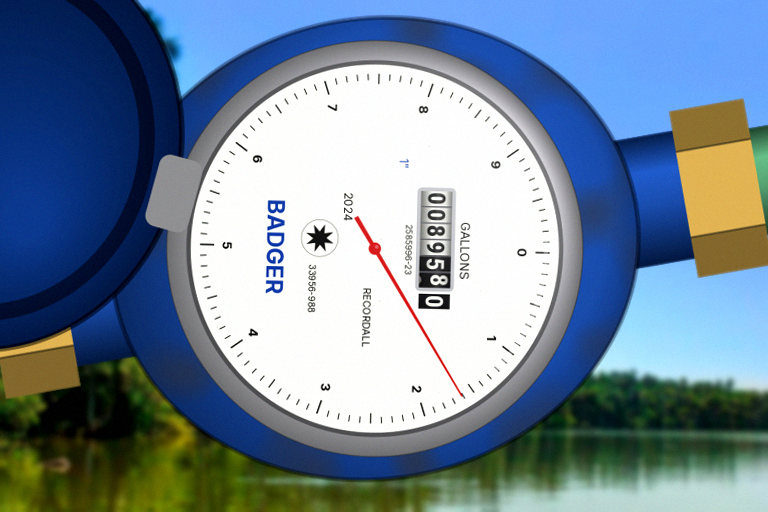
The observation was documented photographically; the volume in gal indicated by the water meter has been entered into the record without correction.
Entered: 89581.6 gal
